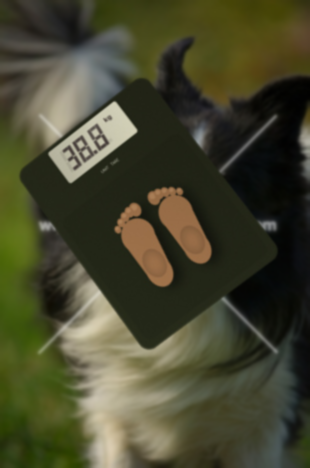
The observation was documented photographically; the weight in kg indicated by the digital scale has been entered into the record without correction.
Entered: 38.8 kg
